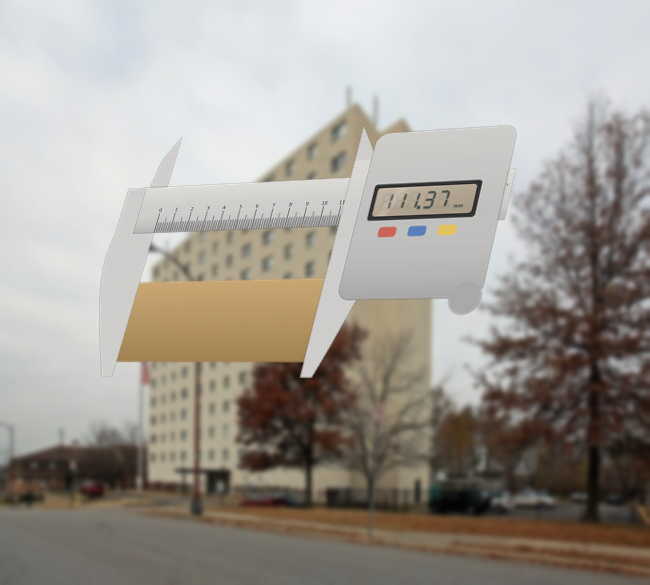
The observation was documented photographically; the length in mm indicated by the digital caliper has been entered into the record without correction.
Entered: 111.37 mm
